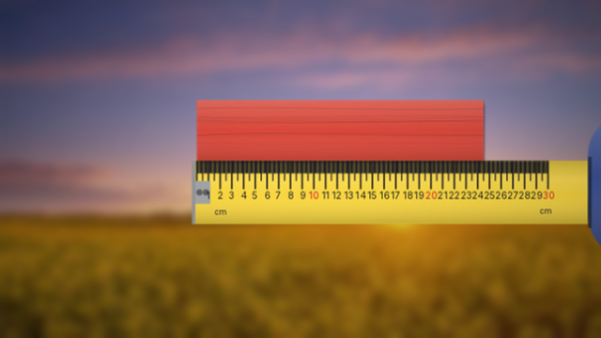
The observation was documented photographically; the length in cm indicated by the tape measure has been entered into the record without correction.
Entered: 24.5 cm
